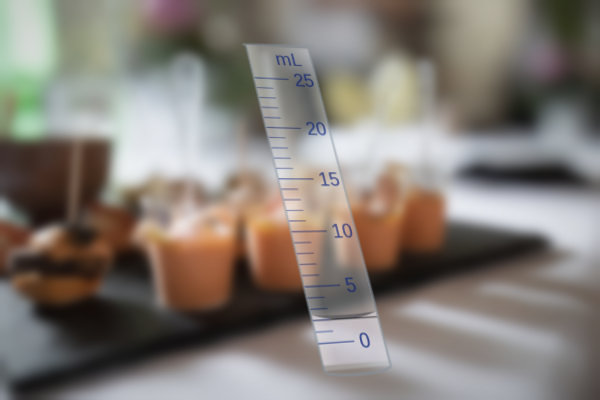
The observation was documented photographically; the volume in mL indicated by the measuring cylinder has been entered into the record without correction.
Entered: 2 mL
